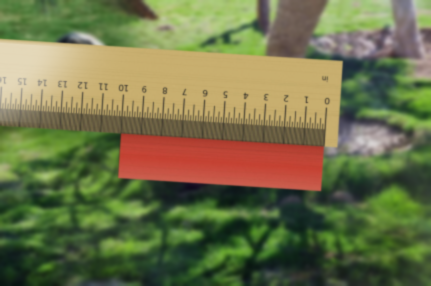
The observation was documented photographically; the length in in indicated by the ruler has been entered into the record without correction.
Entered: 10 in
